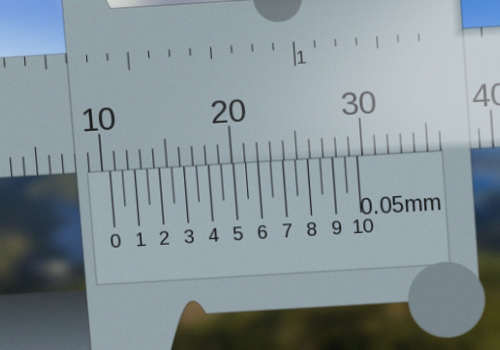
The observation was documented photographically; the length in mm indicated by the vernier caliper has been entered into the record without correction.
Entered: 10.6 mm
